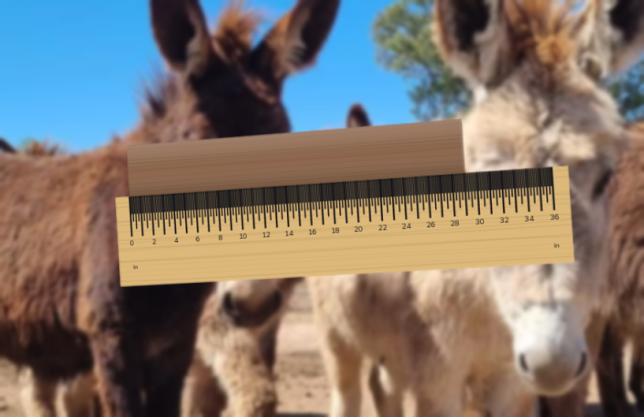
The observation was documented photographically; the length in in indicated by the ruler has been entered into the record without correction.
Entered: 29 in
